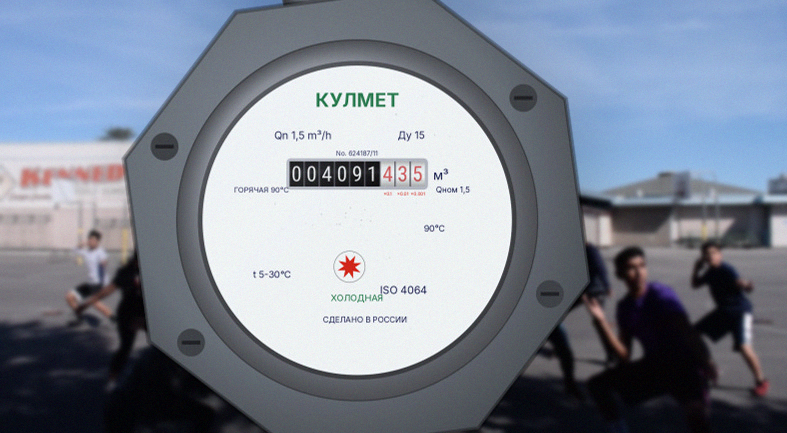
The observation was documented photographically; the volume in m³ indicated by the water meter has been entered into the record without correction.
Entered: 4091.435 m³
